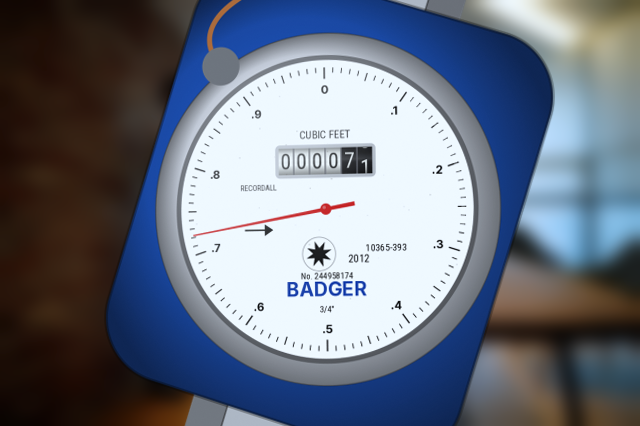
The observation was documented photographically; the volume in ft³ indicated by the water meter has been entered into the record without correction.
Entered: 70.72 ft³
